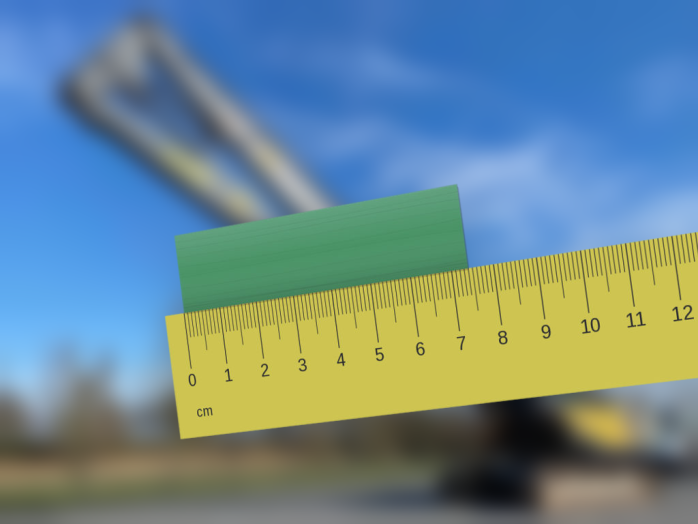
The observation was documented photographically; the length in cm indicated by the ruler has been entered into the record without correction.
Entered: 7.4 cm
